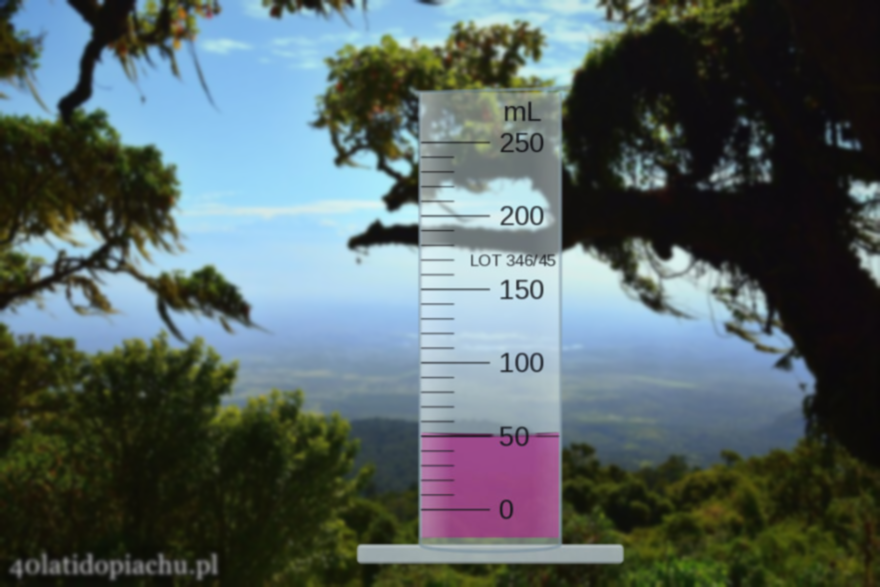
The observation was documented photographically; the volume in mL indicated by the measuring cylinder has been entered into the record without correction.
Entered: 50 mL
